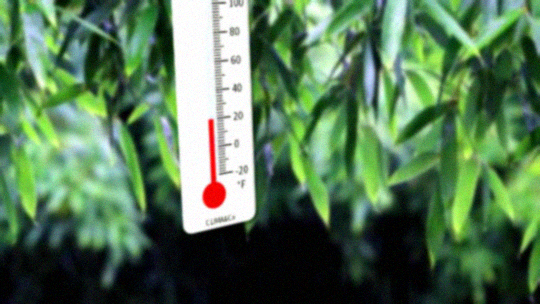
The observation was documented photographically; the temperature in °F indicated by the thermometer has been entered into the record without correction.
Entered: 20 °F
